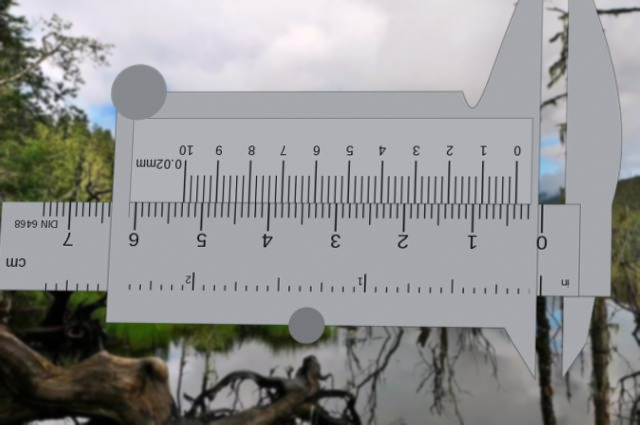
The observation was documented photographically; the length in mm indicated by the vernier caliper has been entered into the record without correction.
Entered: 3.8 mm
